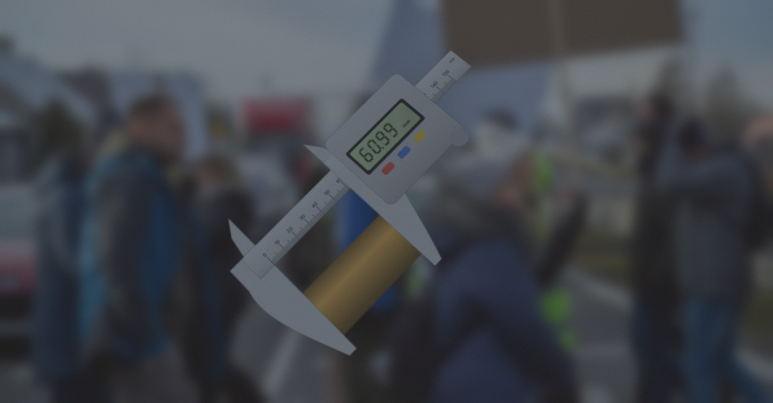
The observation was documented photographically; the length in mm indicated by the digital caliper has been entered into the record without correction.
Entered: 60.99 mm
